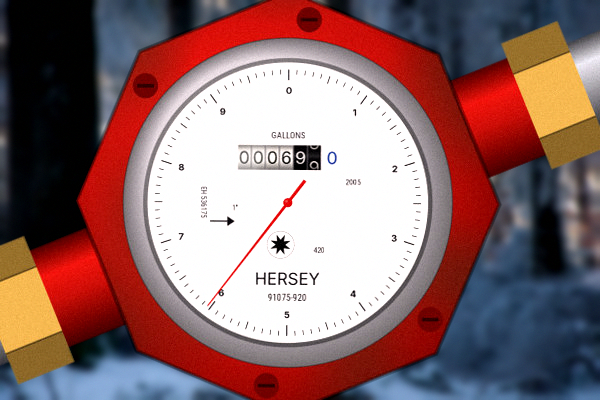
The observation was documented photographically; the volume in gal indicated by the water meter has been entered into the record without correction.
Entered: 6986.0 gal
